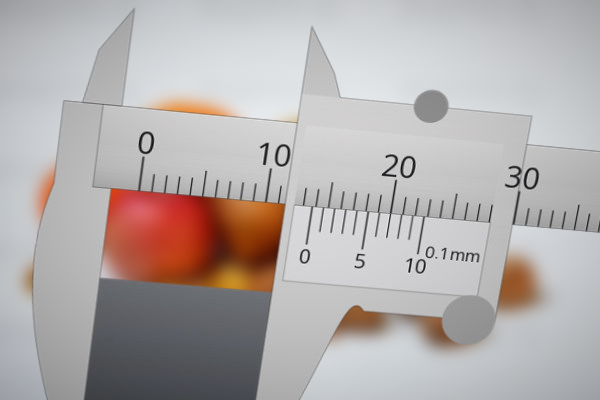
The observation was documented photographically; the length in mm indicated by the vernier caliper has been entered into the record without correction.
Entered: 13.7 mm
